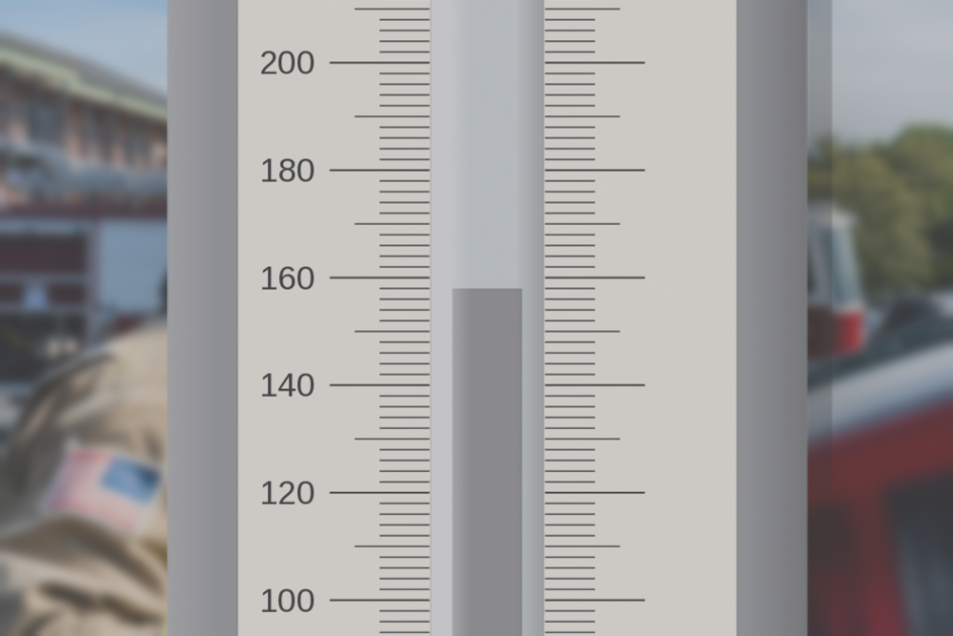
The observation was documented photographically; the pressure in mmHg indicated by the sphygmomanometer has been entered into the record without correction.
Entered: 158 mmHg
